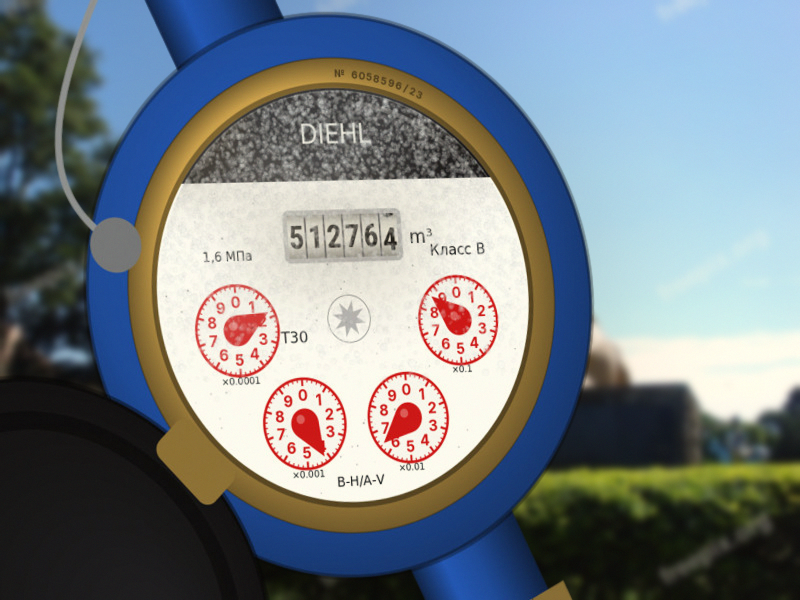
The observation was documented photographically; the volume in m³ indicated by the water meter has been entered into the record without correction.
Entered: 512763.8641 m³
